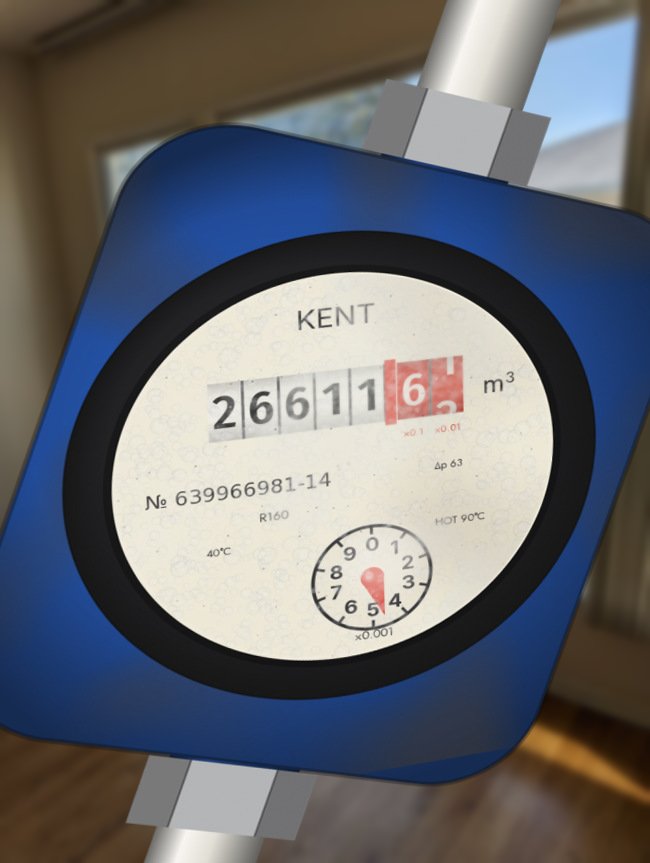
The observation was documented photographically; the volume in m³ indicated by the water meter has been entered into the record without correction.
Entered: 26611.614 m³
